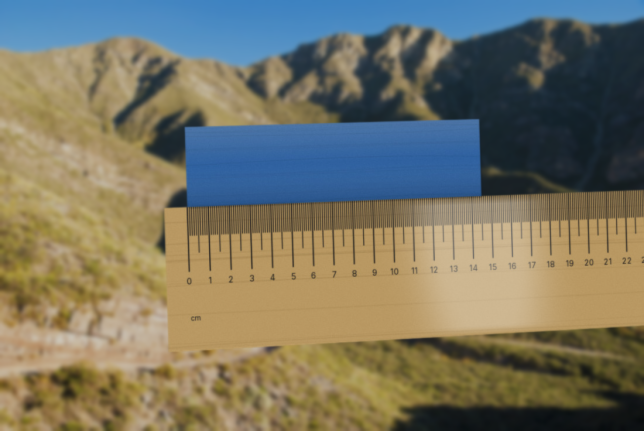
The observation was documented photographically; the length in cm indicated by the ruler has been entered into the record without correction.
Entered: 14.5 cm
